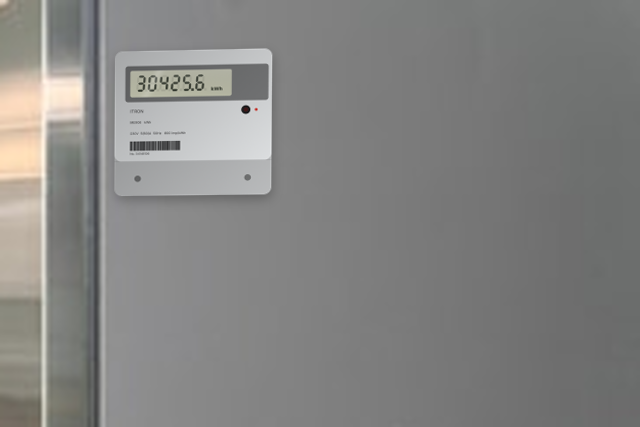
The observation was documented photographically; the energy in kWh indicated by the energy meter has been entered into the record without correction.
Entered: 30425.6 kWh
